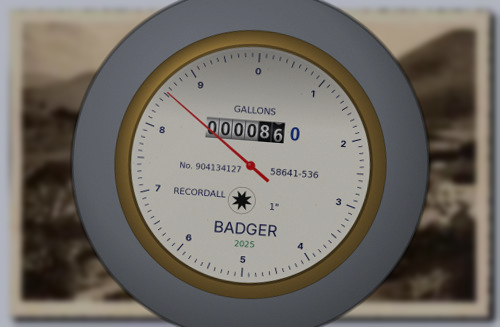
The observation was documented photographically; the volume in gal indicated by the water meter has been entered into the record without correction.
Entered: 858.5 gal
